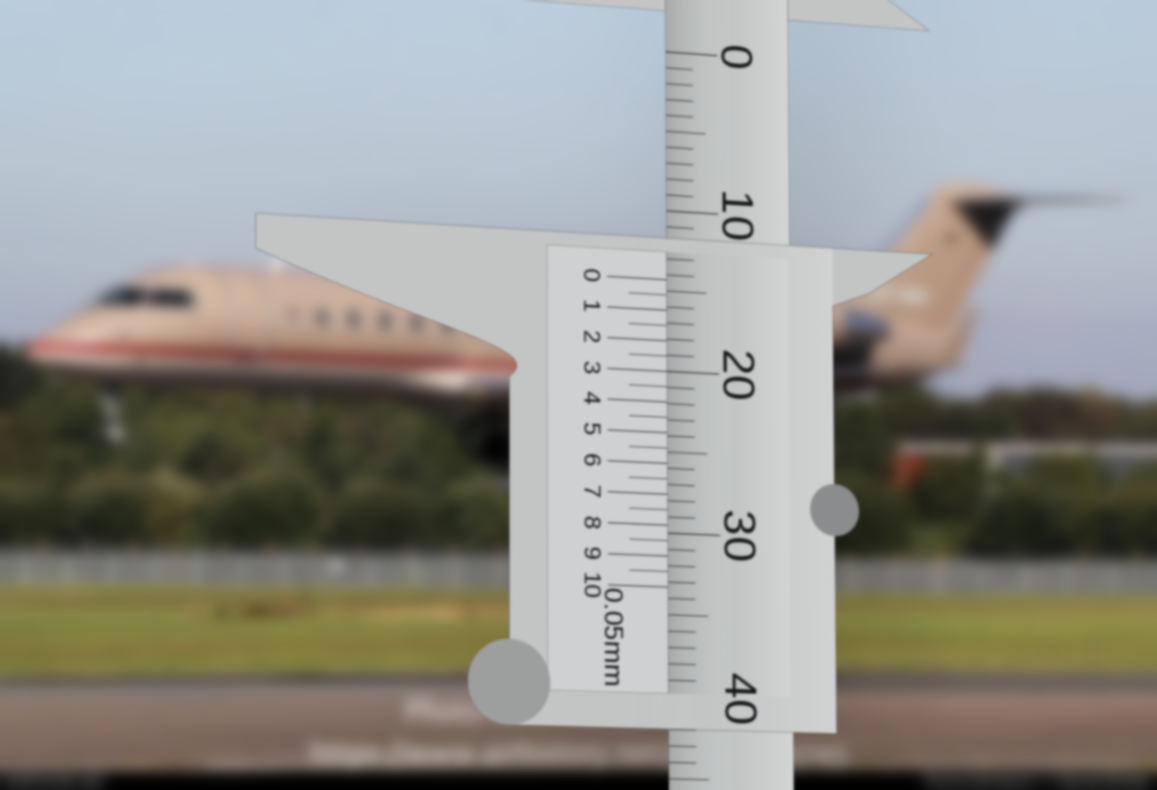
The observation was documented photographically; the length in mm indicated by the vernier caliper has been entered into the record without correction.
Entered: 14.3 mm
